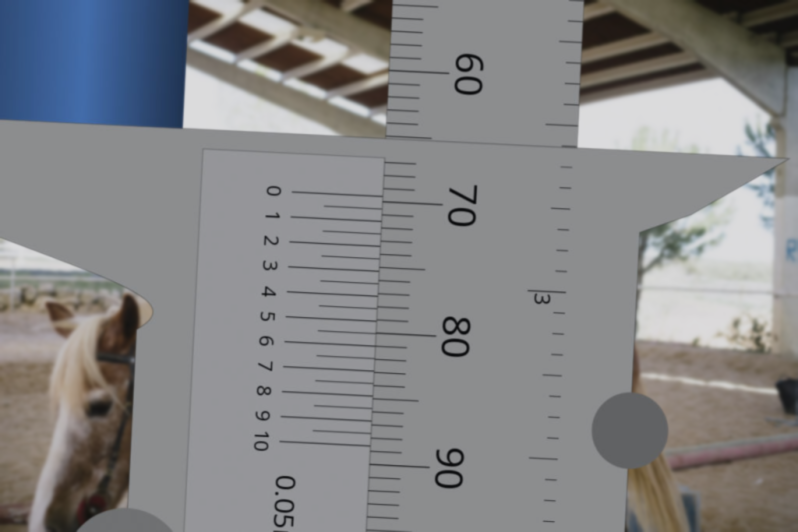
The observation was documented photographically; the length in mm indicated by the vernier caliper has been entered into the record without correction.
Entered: 69.6 mm
